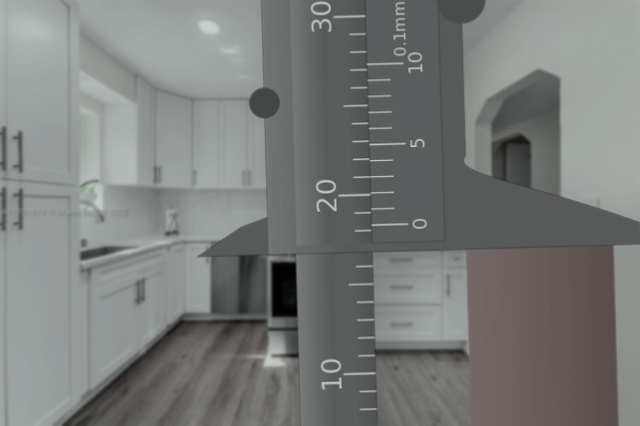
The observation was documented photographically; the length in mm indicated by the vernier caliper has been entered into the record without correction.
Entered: 18.3 mm
